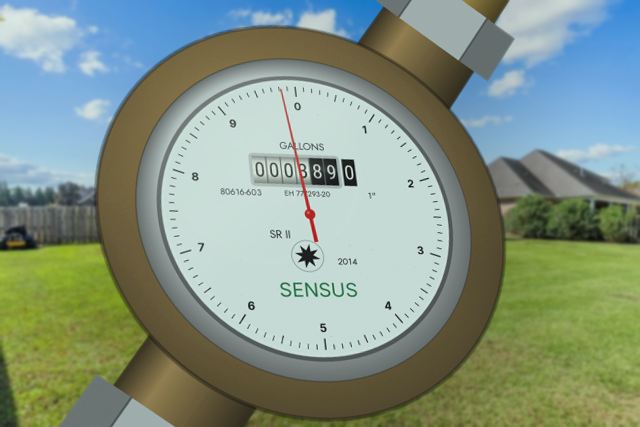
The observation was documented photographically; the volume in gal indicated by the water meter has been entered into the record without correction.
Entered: 3889.8 gal
